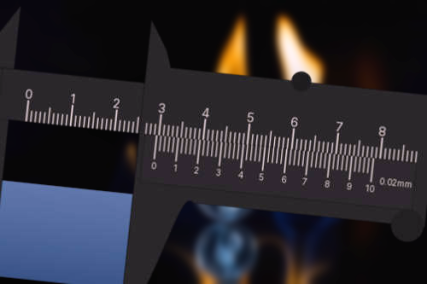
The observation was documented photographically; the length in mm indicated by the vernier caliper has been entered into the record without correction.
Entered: 29.5 mm
